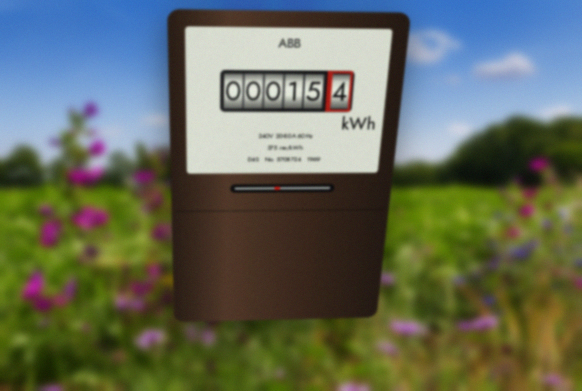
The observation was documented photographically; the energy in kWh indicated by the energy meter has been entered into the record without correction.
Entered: 15.4 kWh
